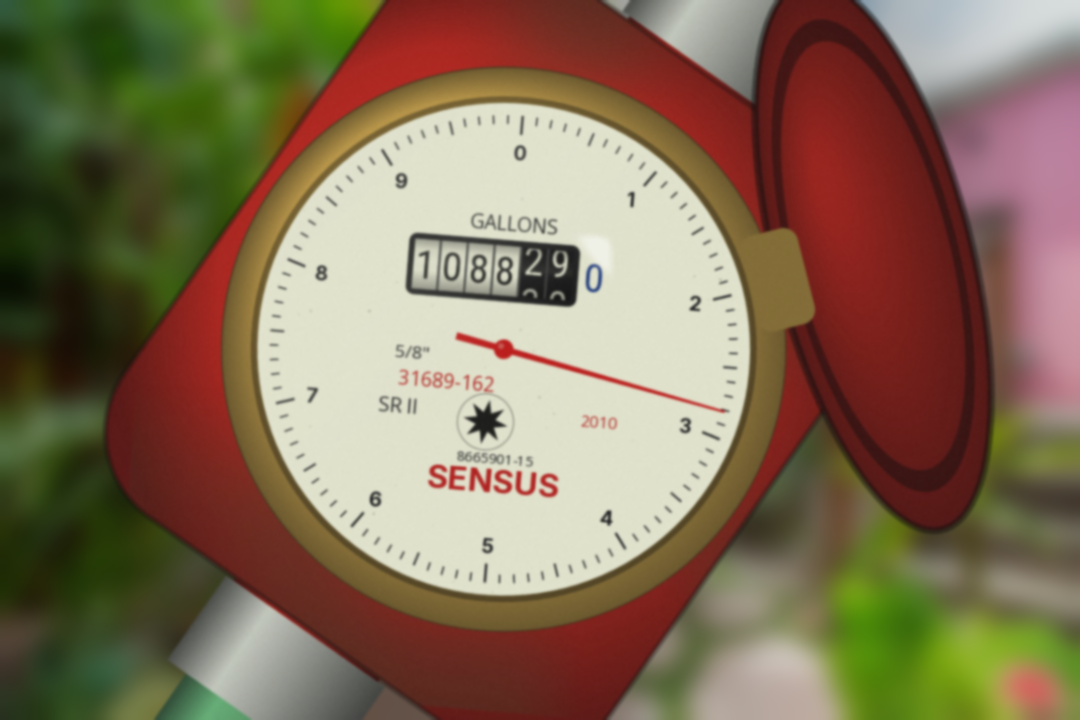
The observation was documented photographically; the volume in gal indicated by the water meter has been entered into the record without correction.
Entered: 1088292.8 gal
